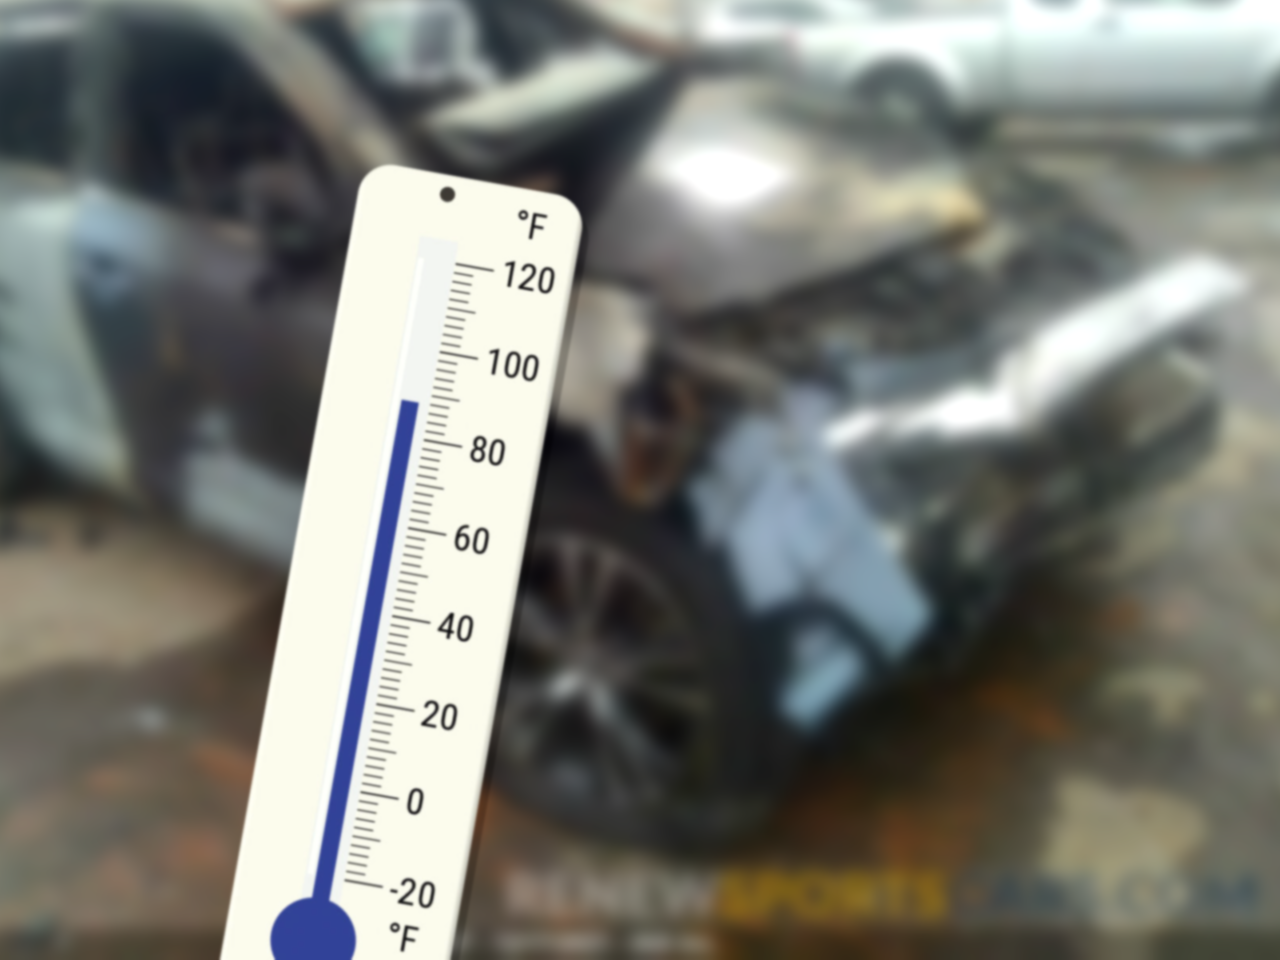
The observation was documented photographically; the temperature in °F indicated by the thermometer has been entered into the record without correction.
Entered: 88 °F
